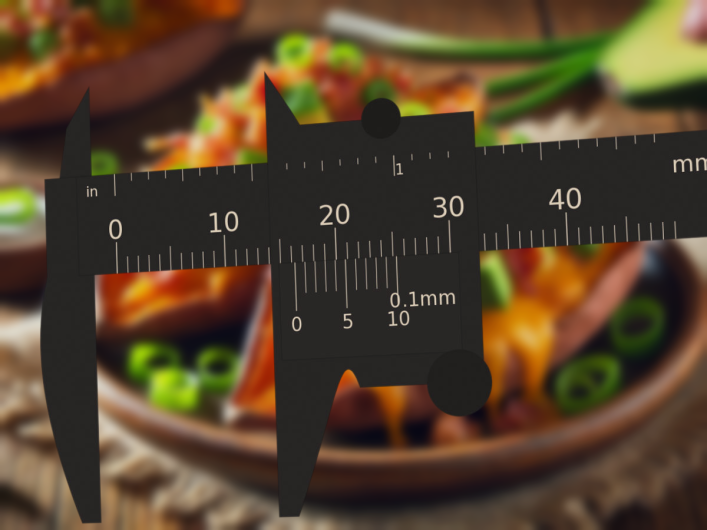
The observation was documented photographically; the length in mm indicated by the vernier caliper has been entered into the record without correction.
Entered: 16.3 mm
